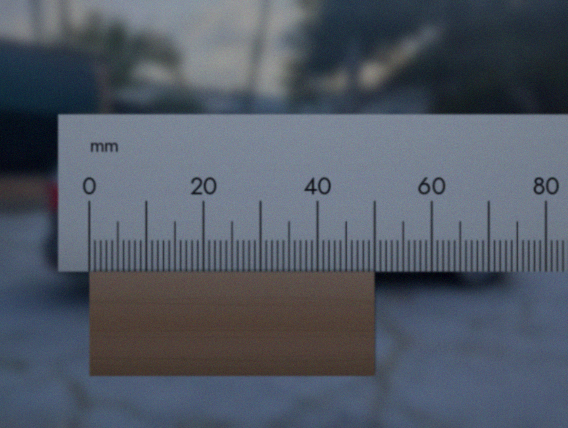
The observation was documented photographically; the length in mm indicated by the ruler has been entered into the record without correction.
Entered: 50 mm
